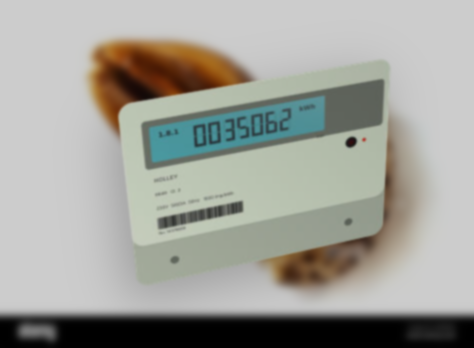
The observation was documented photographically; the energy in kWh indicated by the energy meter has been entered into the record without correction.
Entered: 35062 kWh
